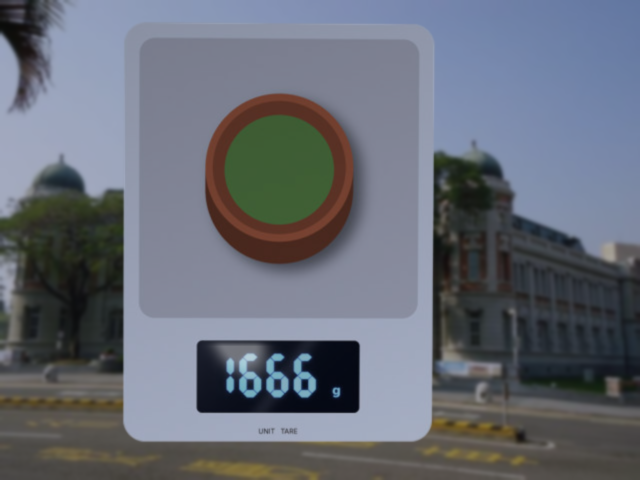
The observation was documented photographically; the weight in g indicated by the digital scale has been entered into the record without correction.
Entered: 1666 g
